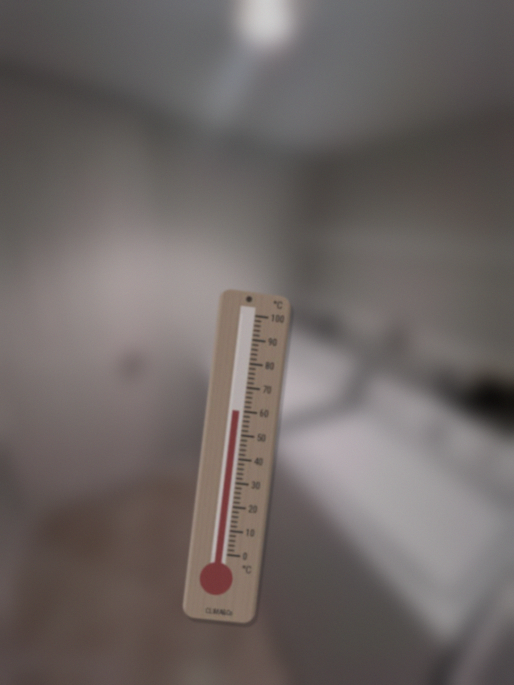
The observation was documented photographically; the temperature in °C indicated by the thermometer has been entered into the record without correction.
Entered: 60 °C
